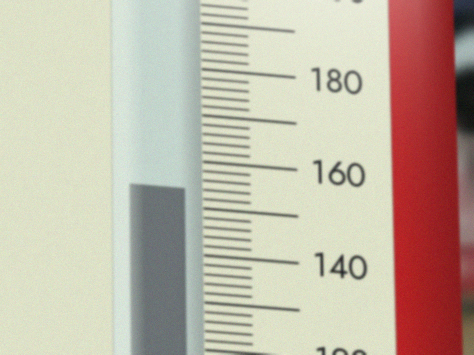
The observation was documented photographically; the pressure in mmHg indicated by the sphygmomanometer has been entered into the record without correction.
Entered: 154 mmHg
